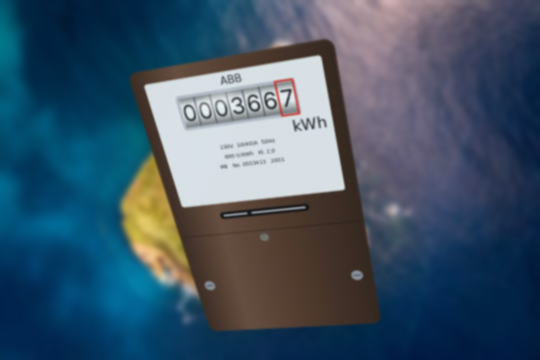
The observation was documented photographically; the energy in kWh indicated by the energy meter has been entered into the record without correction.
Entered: 366.7 kWh
